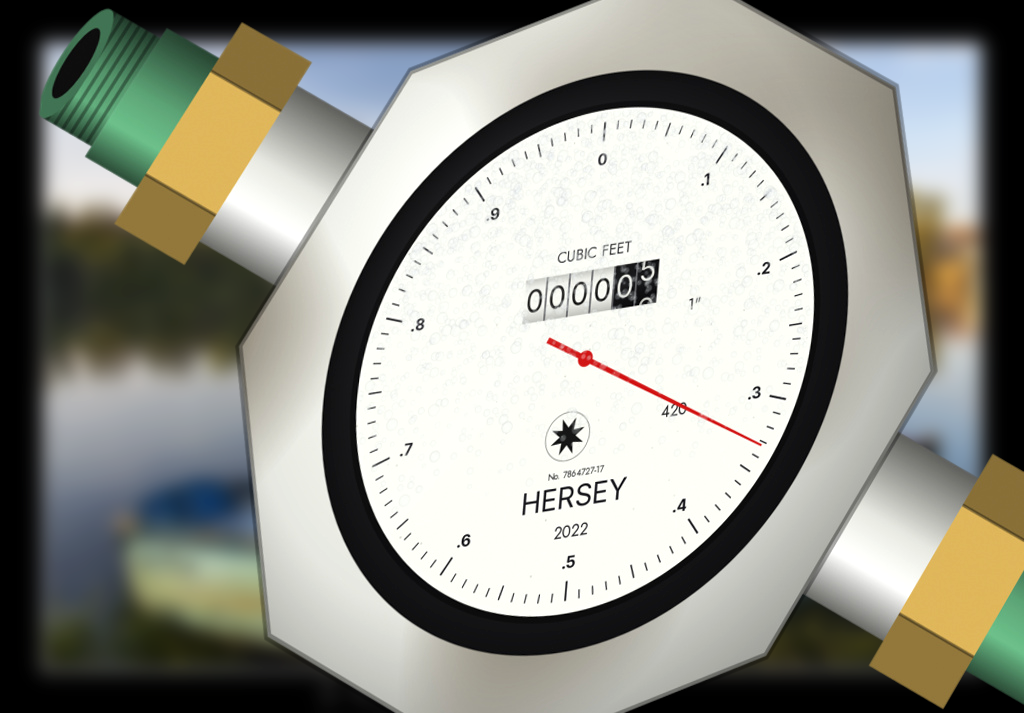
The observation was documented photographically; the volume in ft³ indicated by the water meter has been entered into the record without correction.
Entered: 5.33 ft³
